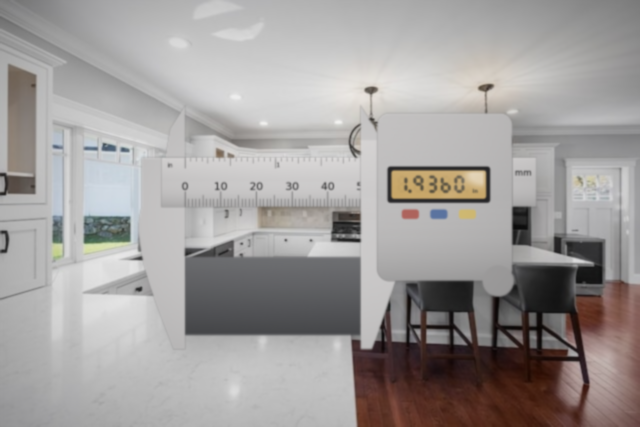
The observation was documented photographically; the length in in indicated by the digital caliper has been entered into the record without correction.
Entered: 1.9360 in
